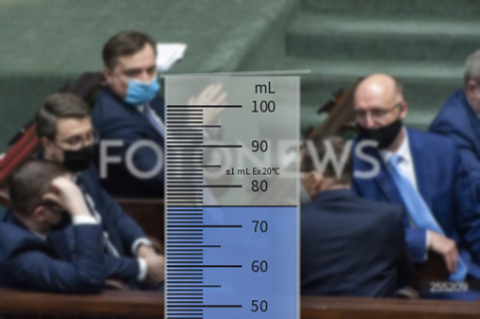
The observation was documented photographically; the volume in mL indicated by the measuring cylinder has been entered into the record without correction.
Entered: 75 mL
